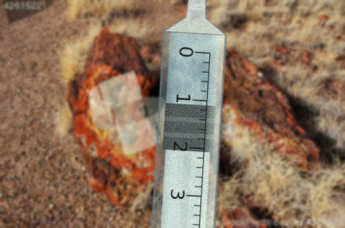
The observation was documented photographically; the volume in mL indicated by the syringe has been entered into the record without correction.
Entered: 1.1 mL
